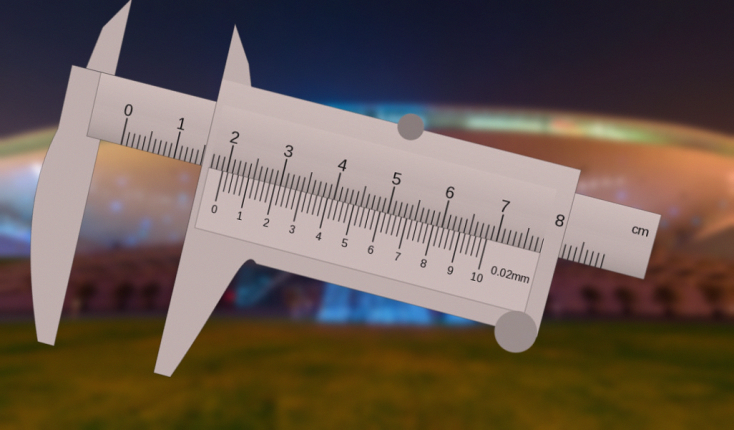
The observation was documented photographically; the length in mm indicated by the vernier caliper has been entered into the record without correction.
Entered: 19.2 mm
